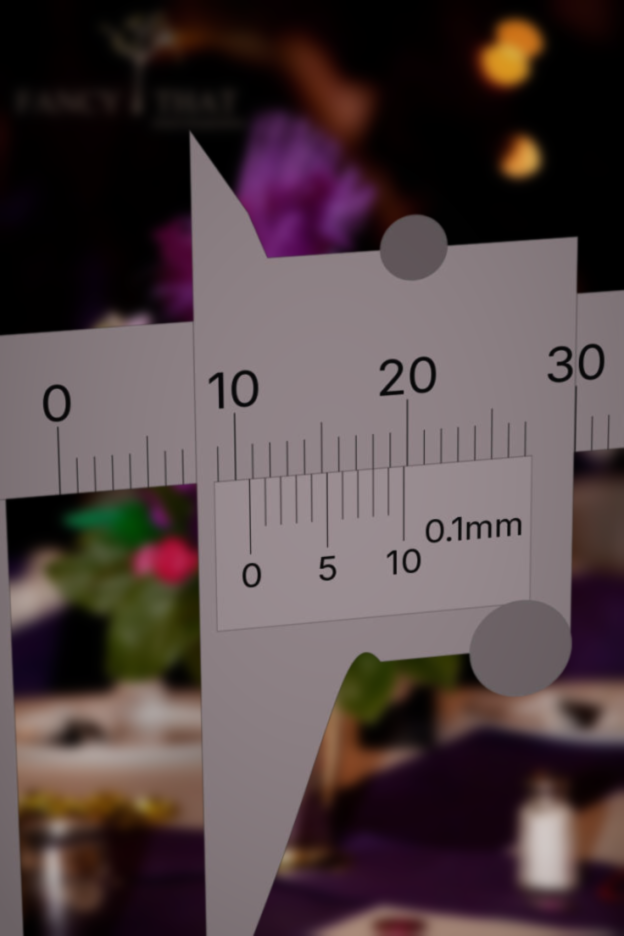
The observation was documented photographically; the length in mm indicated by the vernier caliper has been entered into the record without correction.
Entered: 10.8 mm
